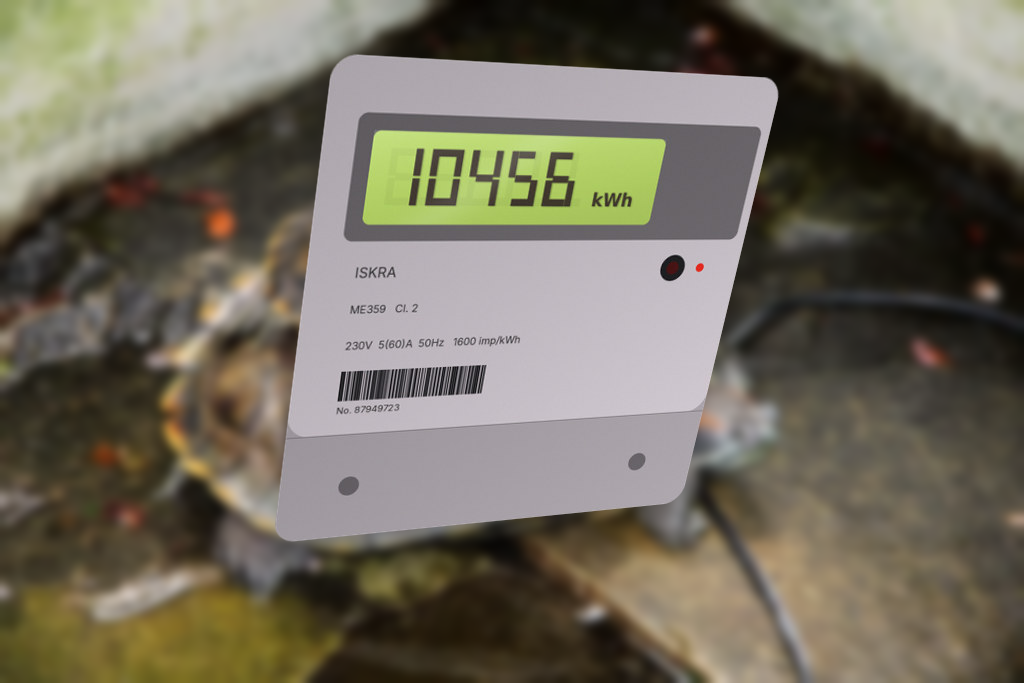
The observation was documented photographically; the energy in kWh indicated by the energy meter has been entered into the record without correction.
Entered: 10456 kWh
